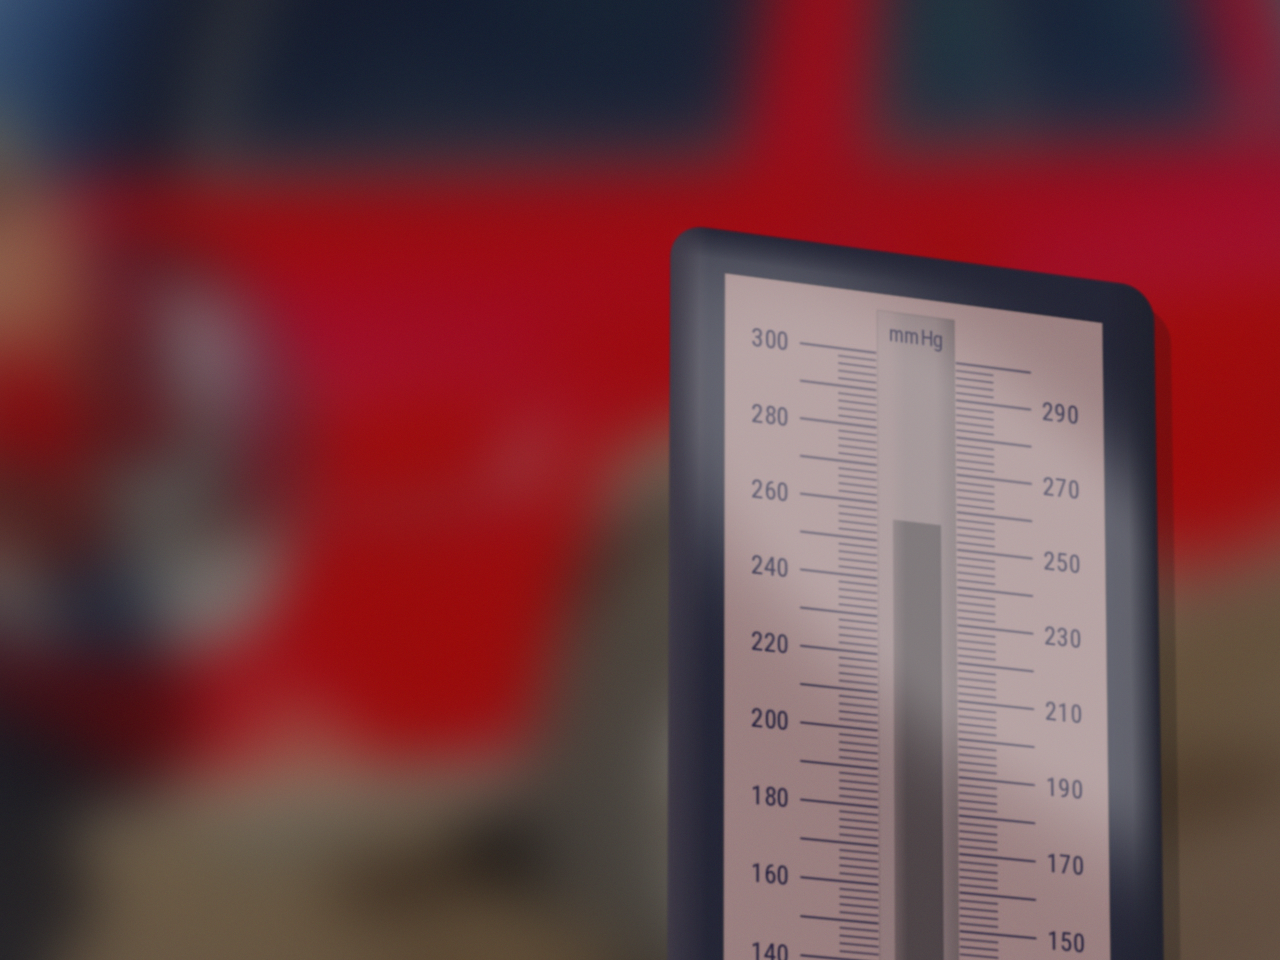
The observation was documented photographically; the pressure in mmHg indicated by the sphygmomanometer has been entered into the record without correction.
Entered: 256 mmHg
